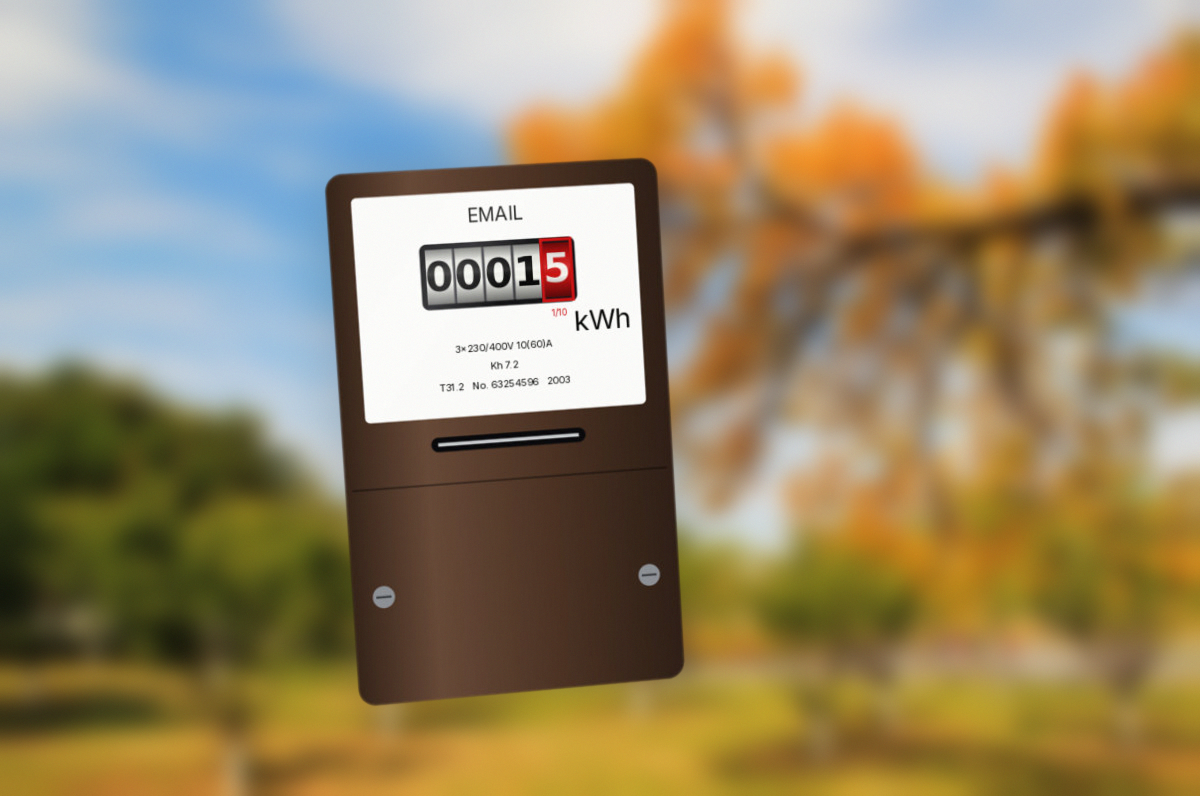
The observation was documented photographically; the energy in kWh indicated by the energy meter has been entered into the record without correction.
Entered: 1.5 kWh
